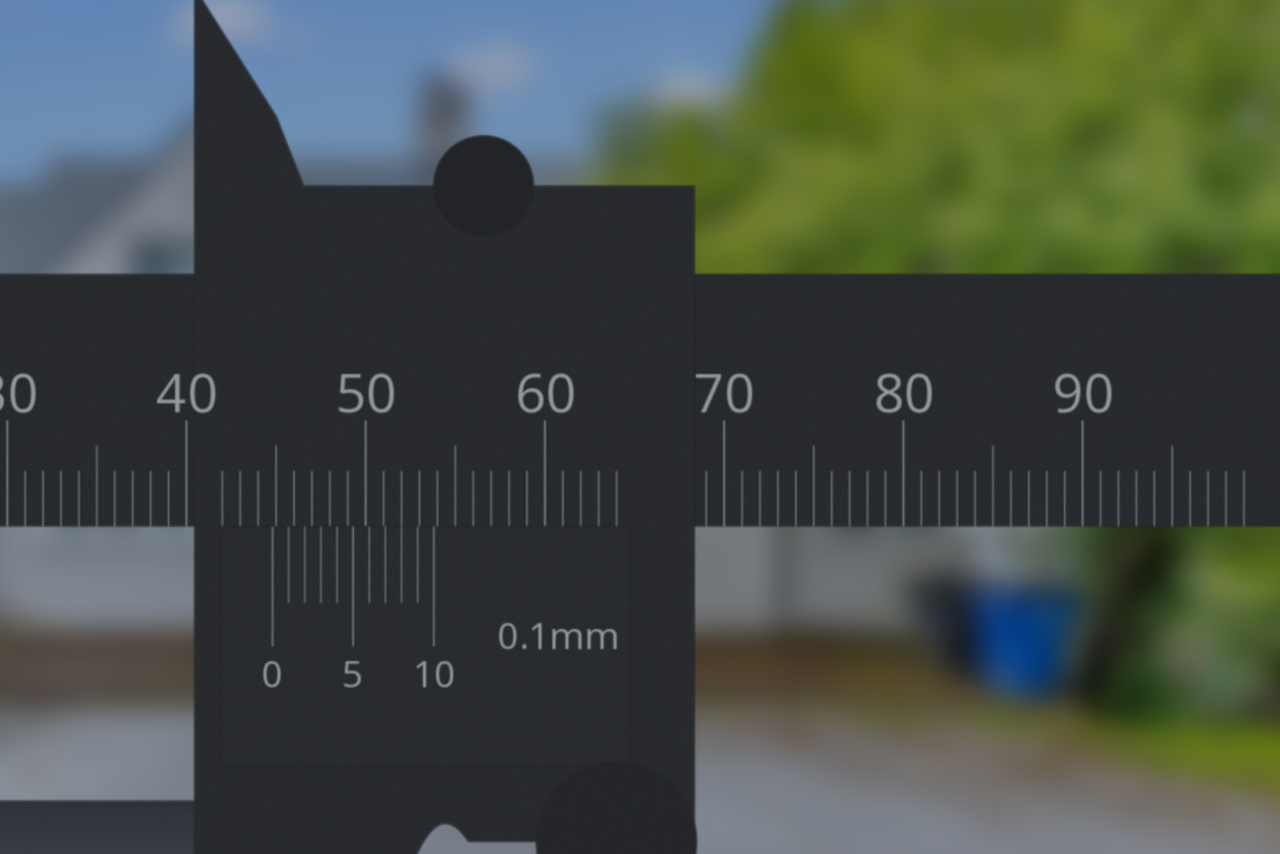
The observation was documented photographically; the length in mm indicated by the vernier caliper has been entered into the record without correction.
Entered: 44.8 mm
